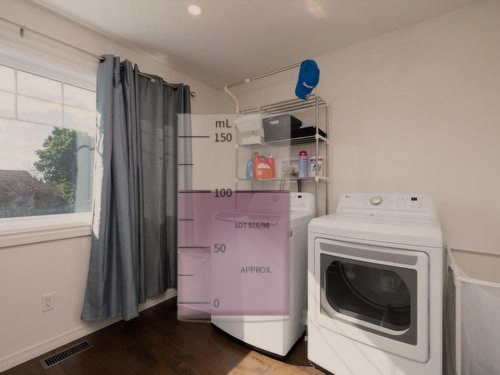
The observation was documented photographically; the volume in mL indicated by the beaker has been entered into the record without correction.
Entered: 100 mL
